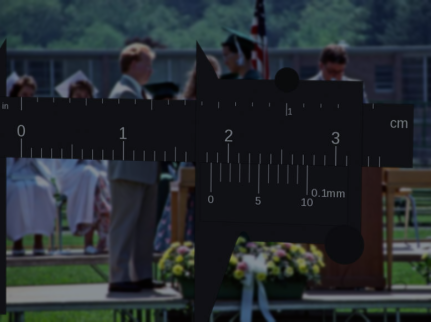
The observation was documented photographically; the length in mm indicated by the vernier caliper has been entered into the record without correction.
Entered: 18.4 mm
